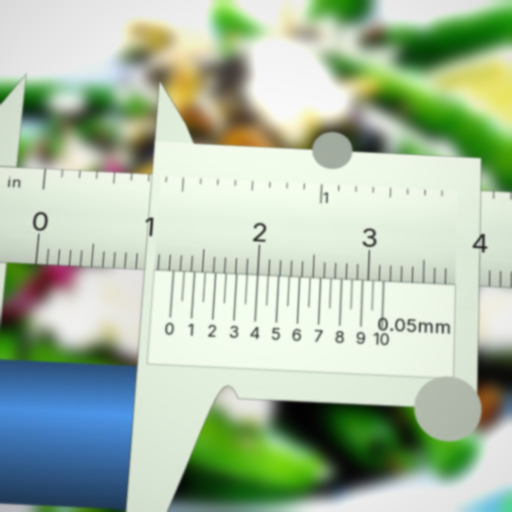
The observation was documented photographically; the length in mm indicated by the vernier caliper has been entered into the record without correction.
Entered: 12.4 mm
